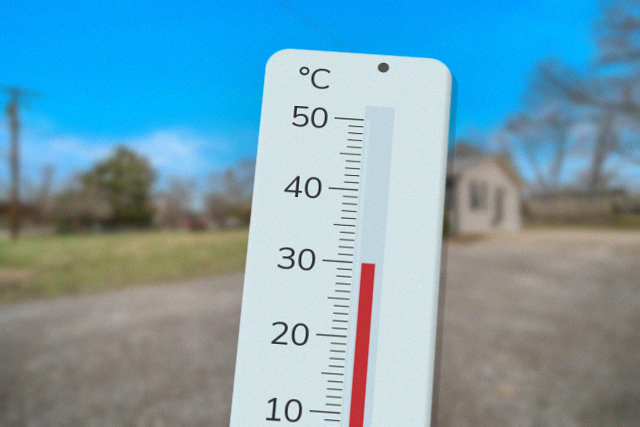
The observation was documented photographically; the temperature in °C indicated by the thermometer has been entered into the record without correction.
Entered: 30 °C
